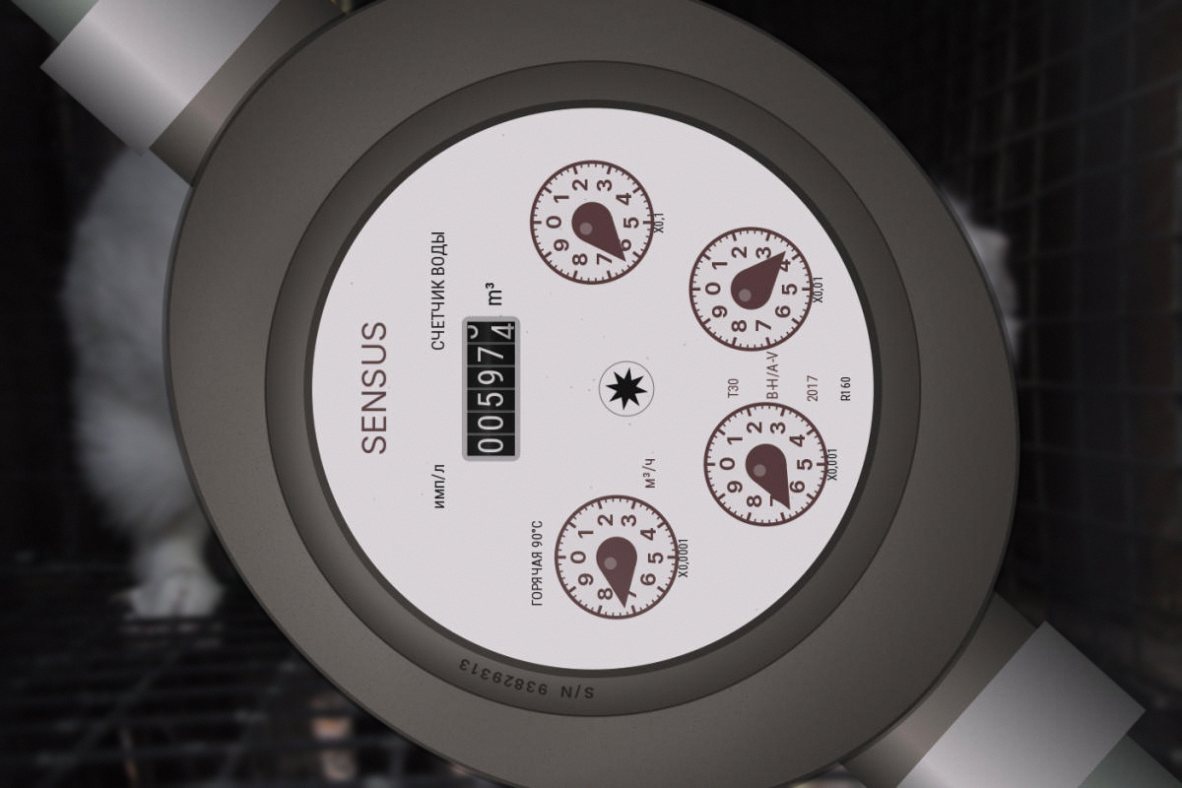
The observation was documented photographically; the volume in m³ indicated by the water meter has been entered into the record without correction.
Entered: 5973.6367 m³
